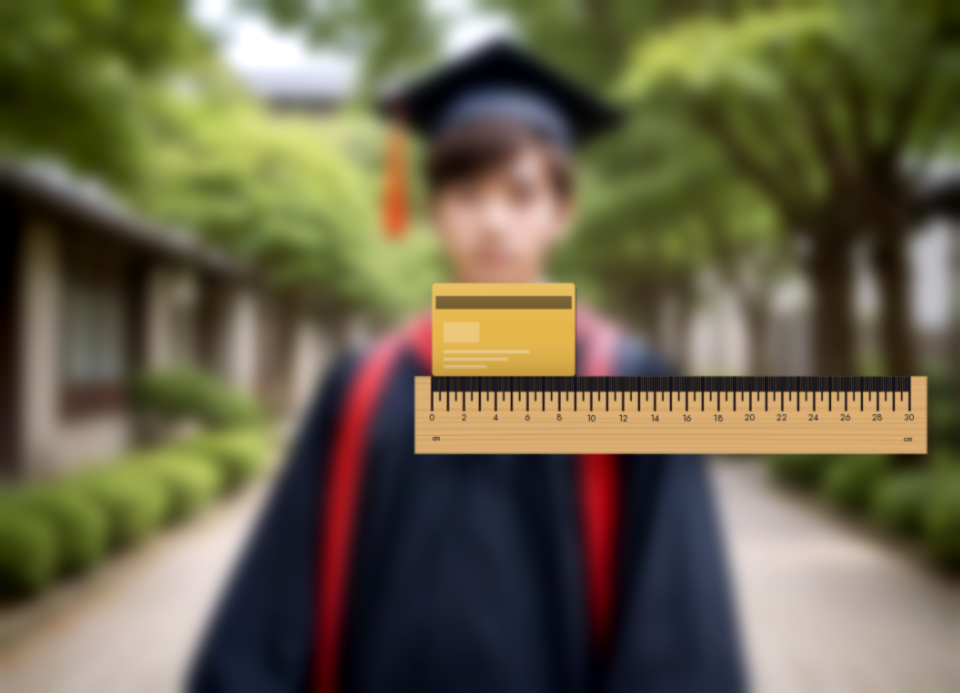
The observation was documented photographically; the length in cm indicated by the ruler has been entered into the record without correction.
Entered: 9 cm
